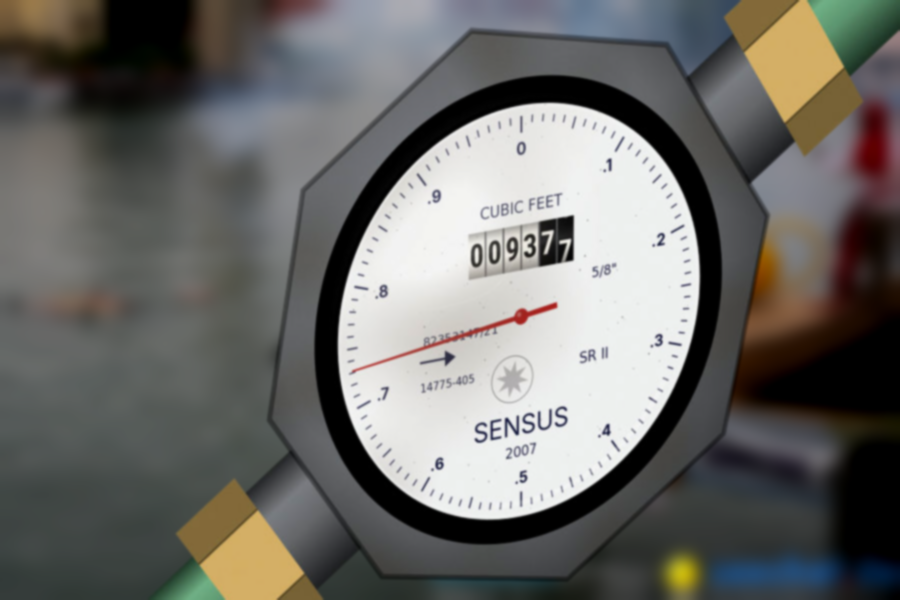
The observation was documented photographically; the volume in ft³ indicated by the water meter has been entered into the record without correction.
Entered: 9376.73 ft³
